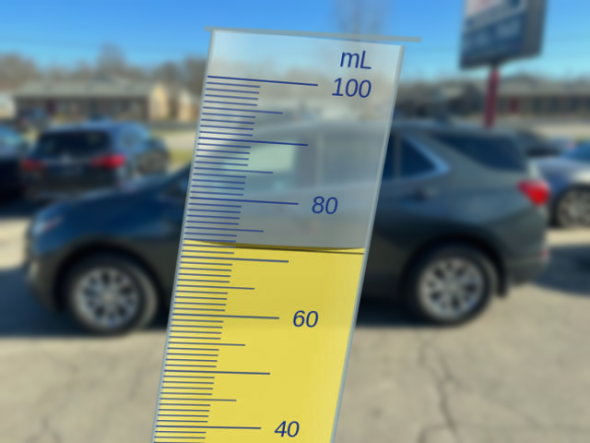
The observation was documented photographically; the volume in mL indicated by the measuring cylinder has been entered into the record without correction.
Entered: 72 mL
